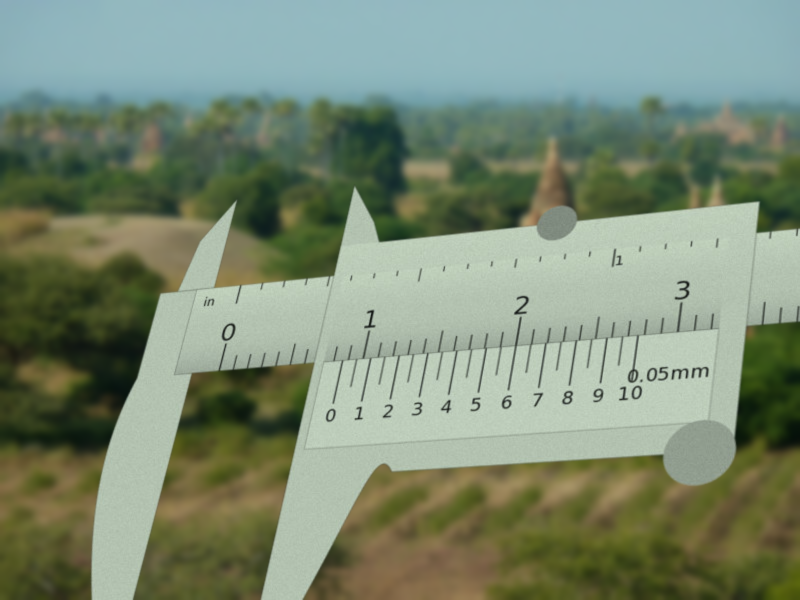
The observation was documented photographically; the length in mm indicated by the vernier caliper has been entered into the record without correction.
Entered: 8.6 mm
